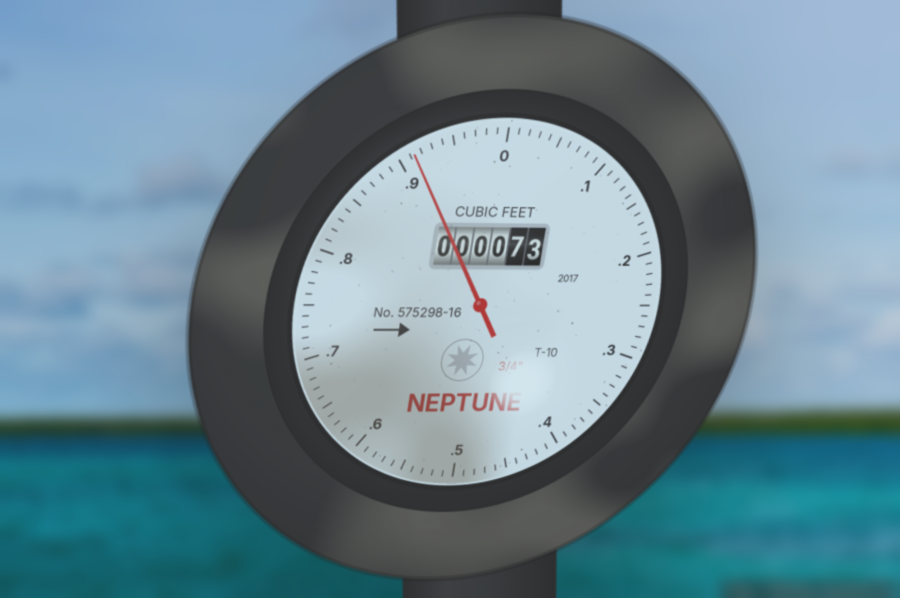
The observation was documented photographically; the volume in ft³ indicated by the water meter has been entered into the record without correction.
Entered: 72.91 ft³
